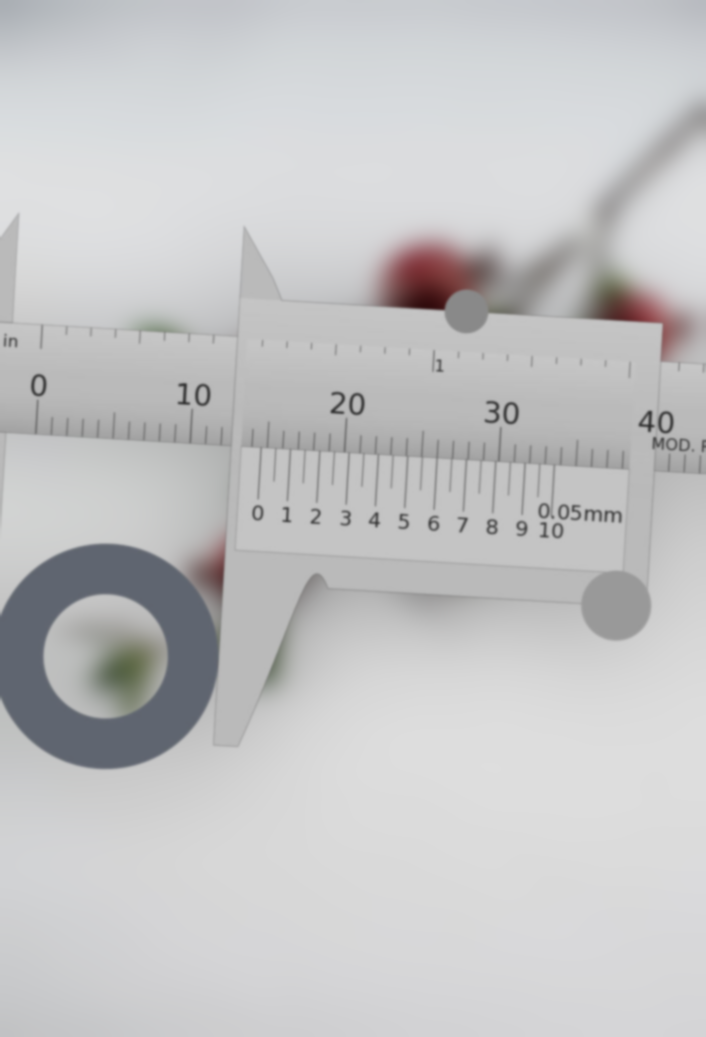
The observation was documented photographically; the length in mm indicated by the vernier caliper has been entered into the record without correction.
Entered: 14.6 mm
